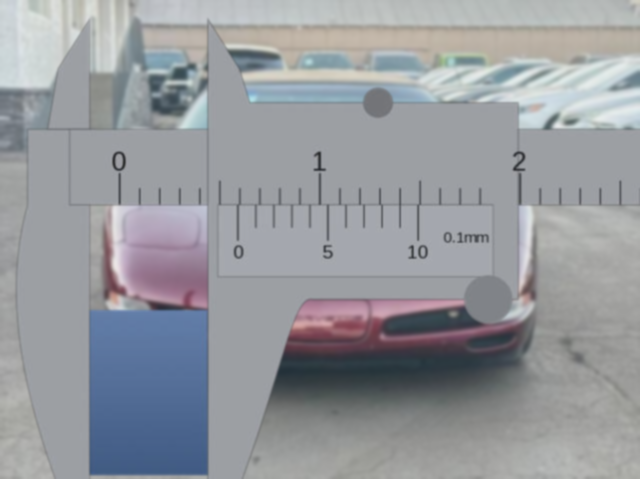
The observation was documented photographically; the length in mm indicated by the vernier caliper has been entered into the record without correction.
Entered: 5.9 mm
